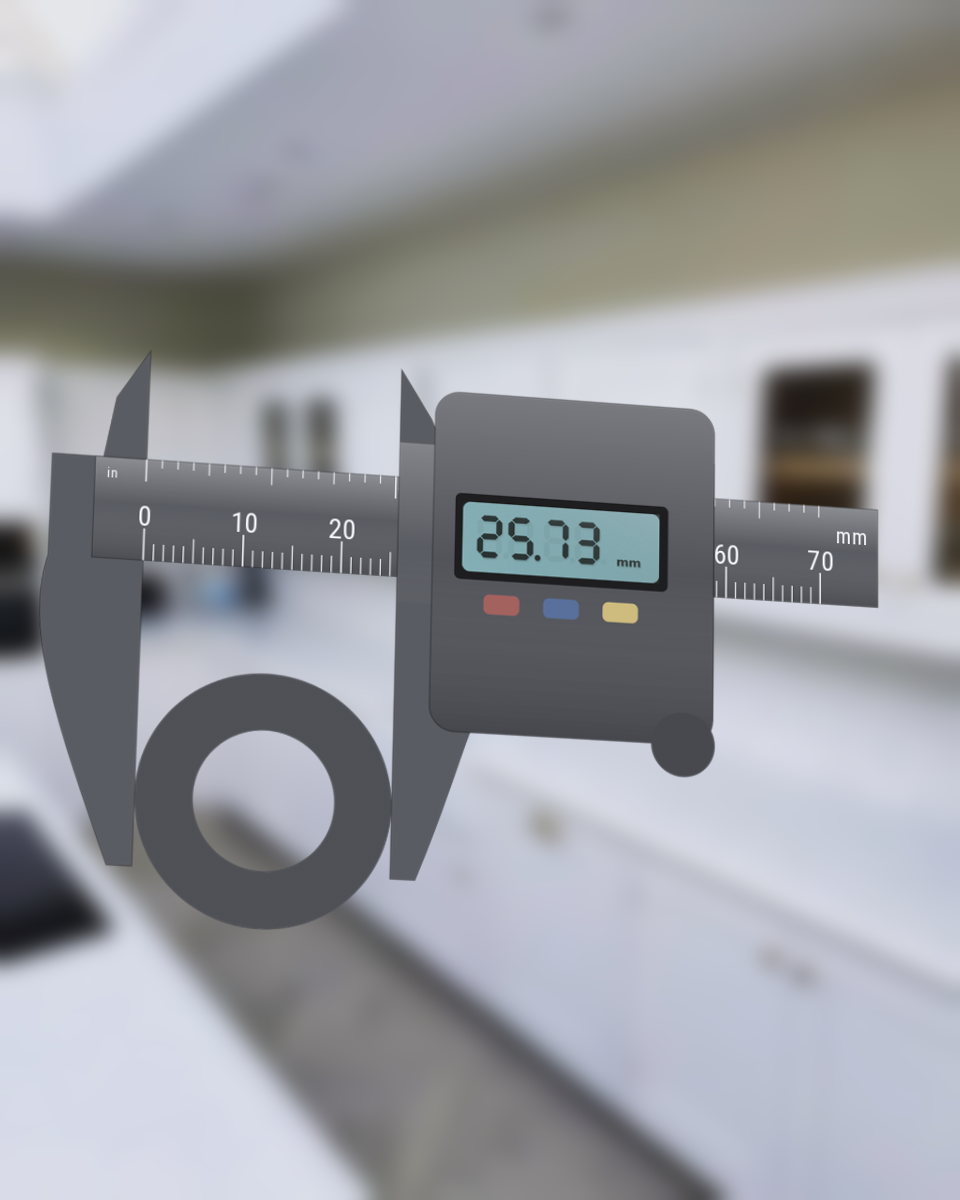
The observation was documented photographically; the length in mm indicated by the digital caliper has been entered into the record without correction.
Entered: 25.73 mm
